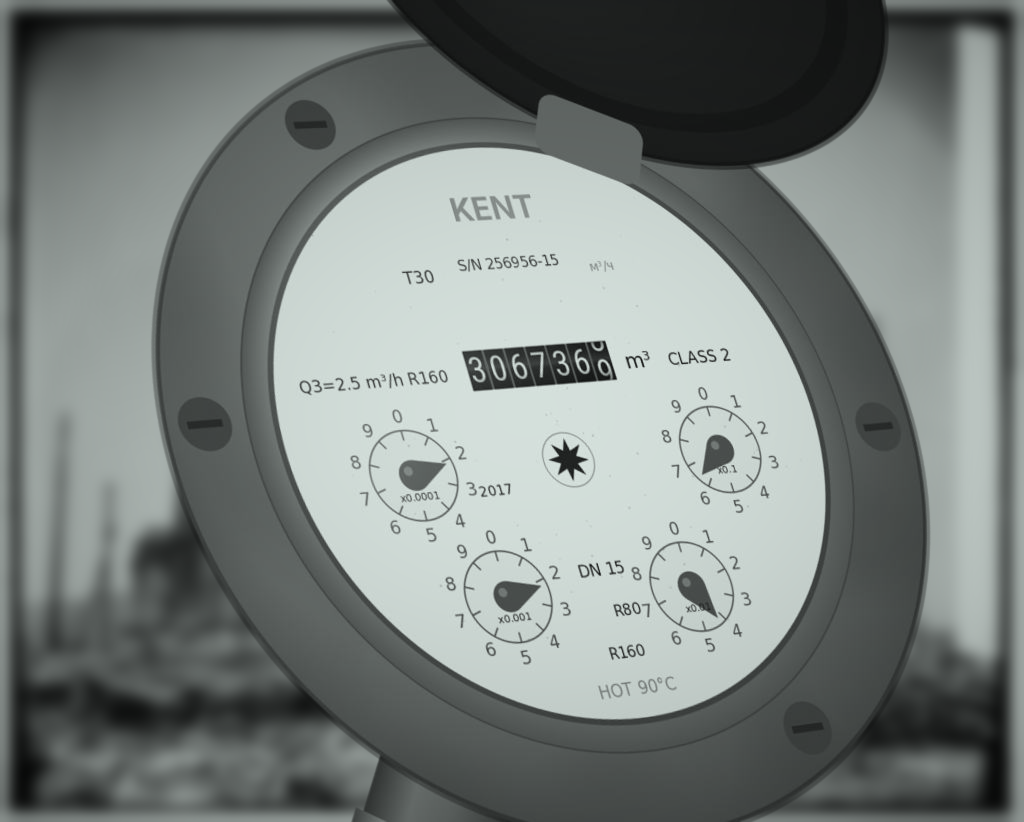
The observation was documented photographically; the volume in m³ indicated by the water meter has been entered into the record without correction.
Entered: 3067368.6422 m³
